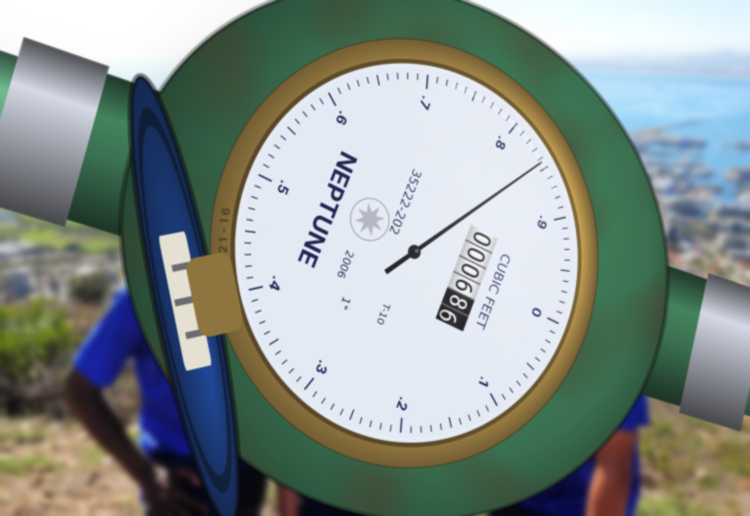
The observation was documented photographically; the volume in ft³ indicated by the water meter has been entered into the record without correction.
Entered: 685.84 ft³
